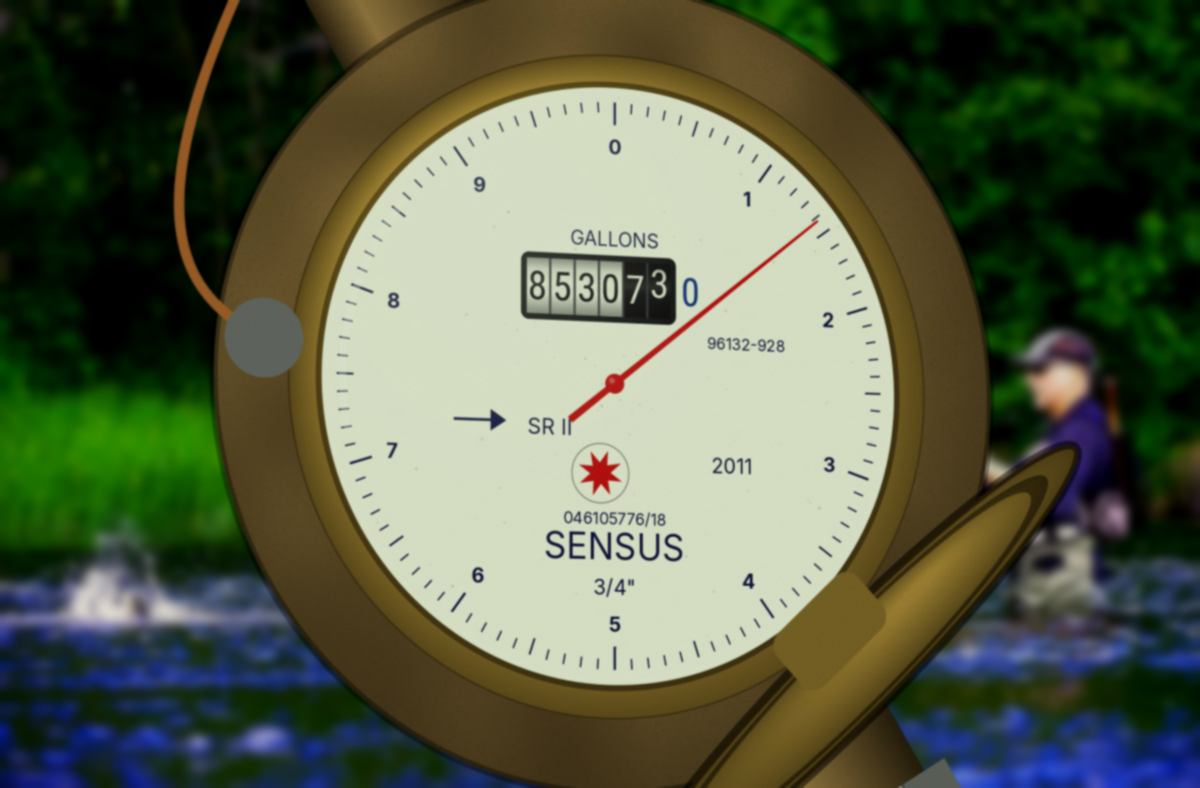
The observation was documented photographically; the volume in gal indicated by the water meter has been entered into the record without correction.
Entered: 8530731.4 gal
